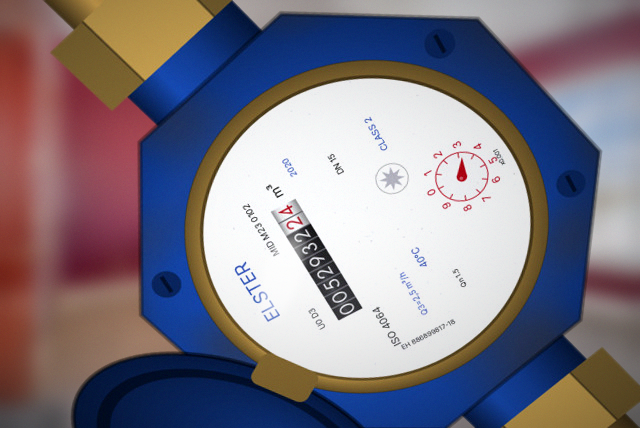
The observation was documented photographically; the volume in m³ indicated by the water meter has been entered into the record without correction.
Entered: 52932.243 m³
